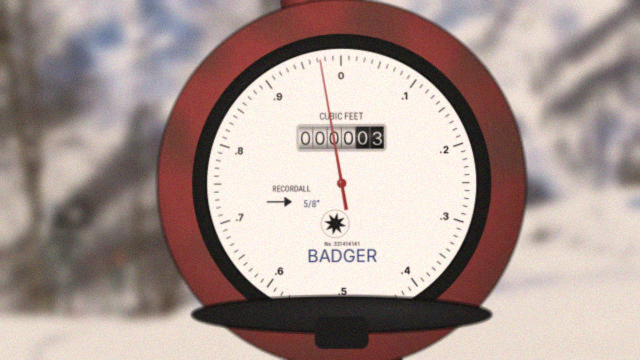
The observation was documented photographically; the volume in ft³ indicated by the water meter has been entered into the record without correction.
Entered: 2.97 ft³
